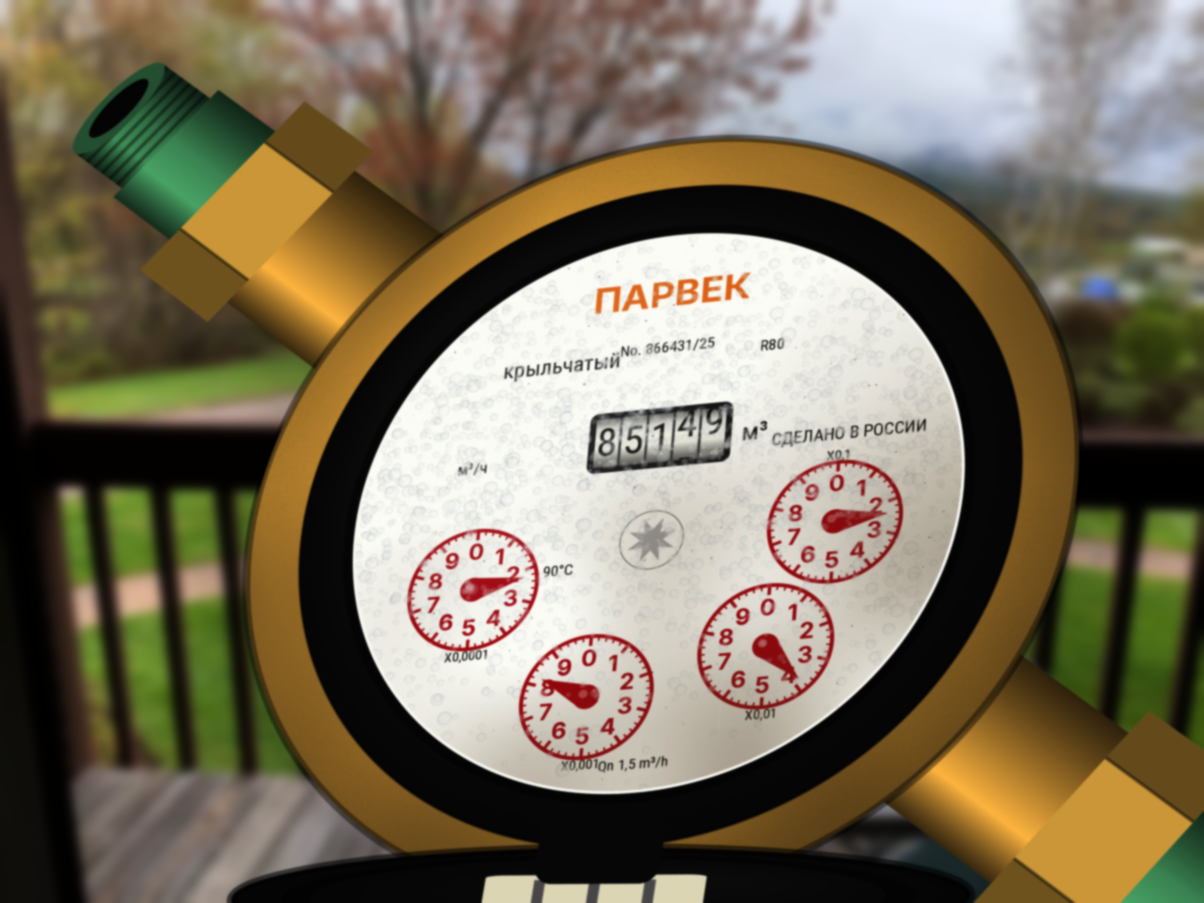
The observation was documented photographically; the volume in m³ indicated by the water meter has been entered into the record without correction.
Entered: 85149.2382 m³
